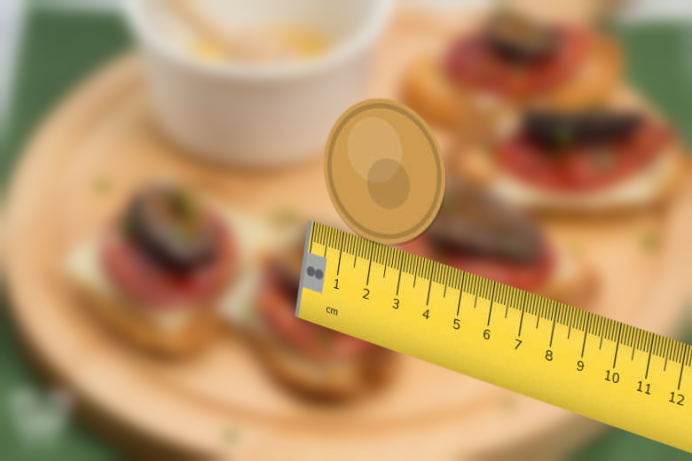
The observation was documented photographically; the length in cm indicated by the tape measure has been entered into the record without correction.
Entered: 4 cm
